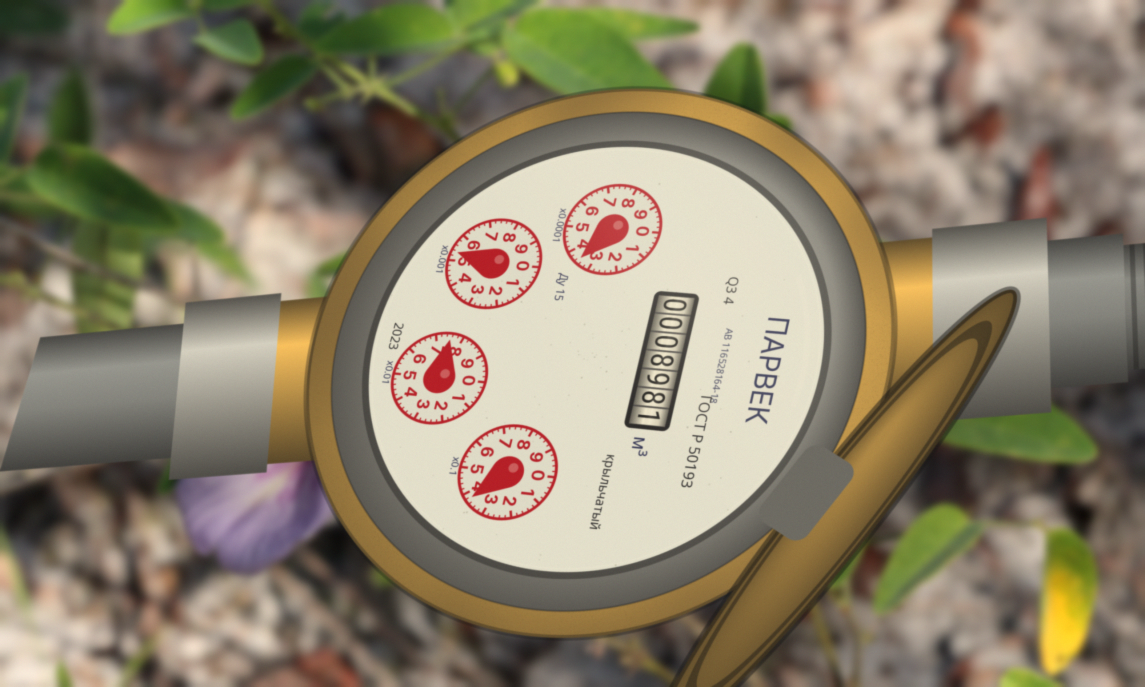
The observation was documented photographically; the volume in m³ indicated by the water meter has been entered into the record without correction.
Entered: 8981.3753 m³
